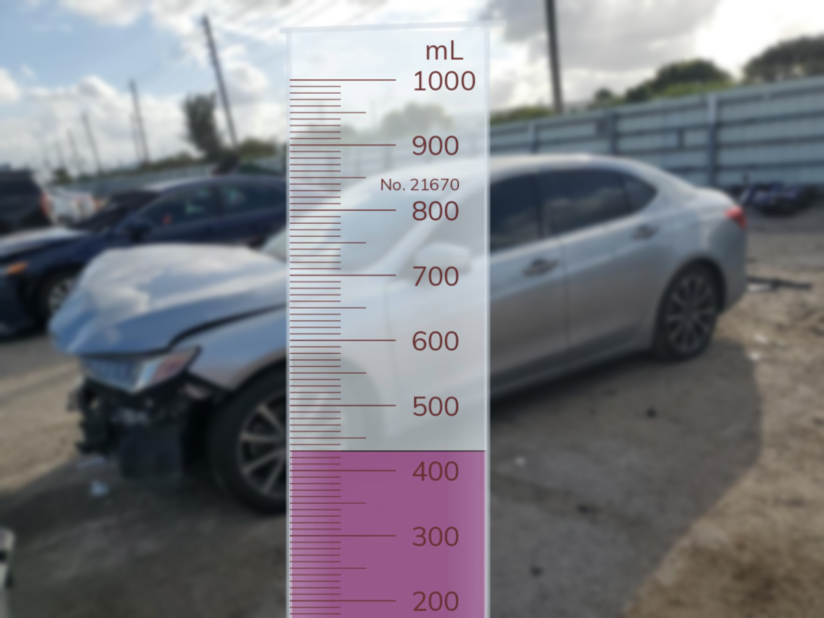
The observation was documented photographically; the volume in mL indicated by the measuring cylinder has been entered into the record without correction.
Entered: 430 mL
